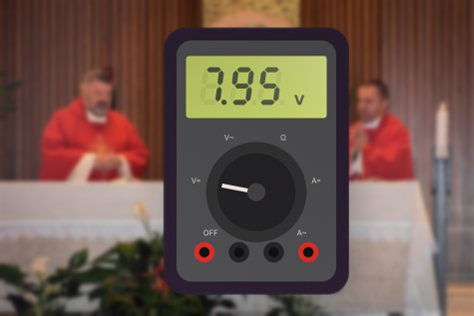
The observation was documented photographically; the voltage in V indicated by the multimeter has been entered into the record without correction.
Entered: 7.95 V
